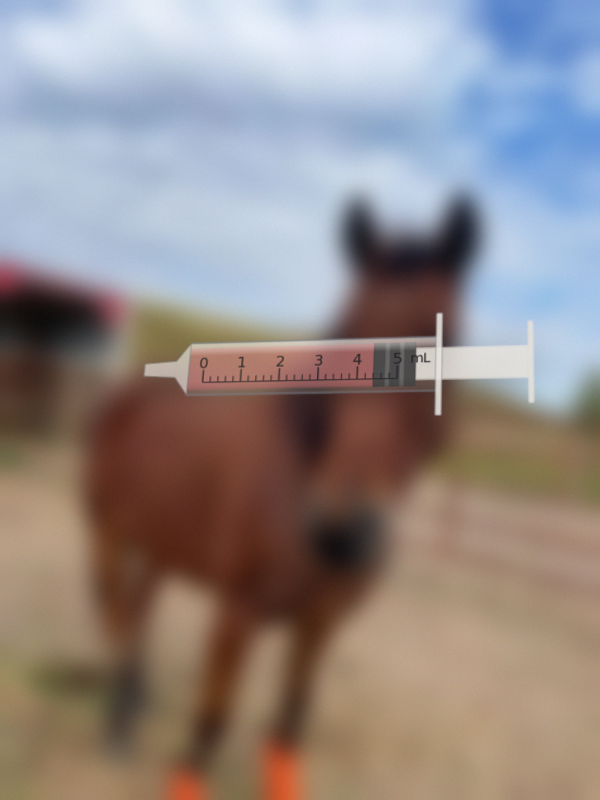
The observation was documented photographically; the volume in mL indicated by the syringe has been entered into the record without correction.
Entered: 4.4 mL
